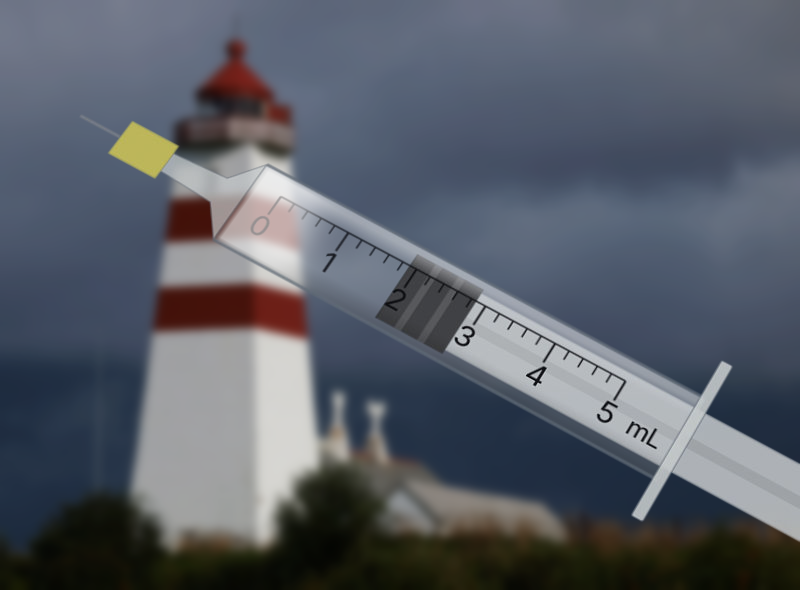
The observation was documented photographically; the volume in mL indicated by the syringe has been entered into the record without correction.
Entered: 1.9 mL
